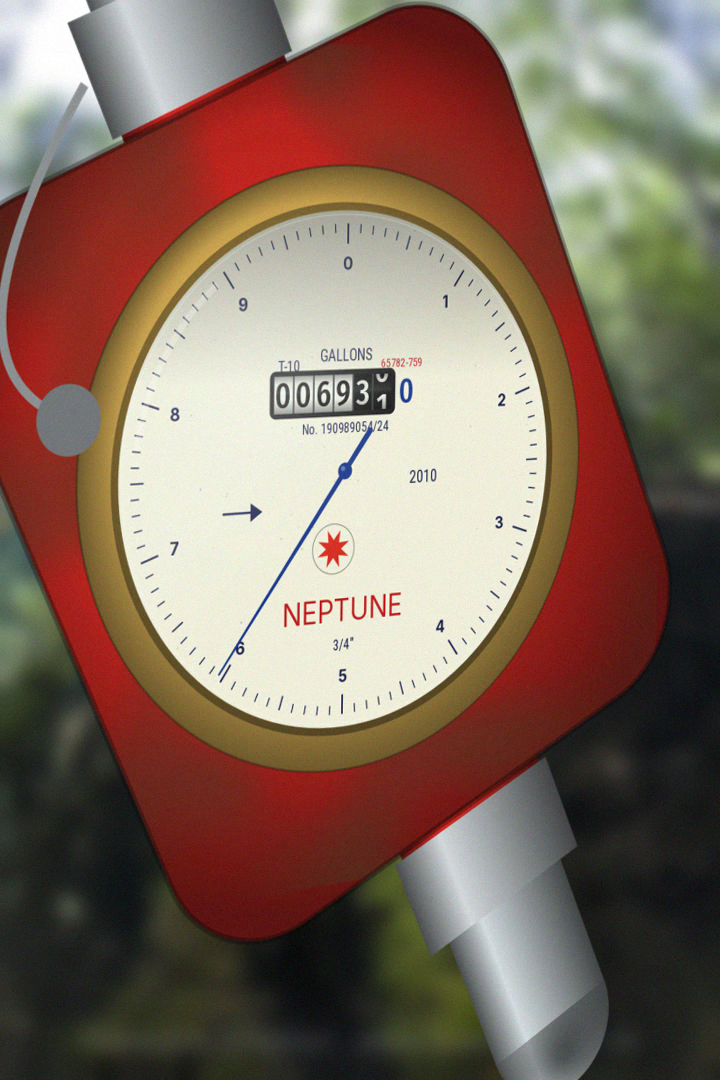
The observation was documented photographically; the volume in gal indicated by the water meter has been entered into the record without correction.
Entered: 69306.0 gal
